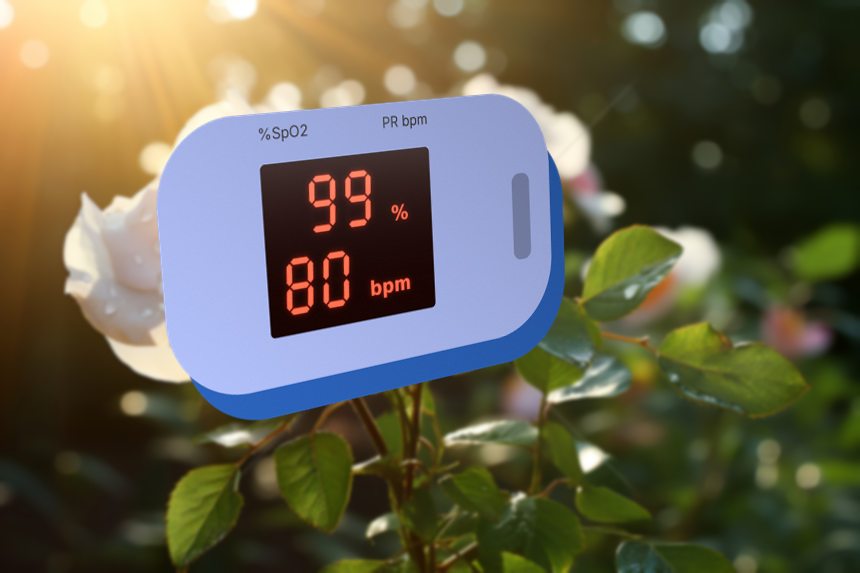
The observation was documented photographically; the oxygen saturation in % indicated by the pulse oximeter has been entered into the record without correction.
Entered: 99 %
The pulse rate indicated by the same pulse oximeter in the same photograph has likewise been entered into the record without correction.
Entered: 80 bpm
